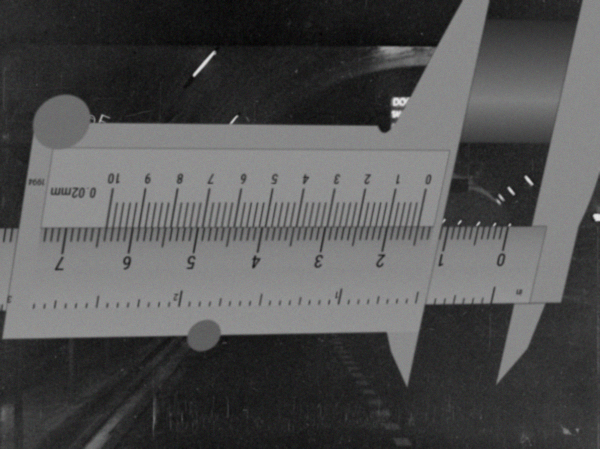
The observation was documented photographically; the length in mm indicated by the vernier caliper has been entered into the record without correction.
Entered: 15.0 mm
